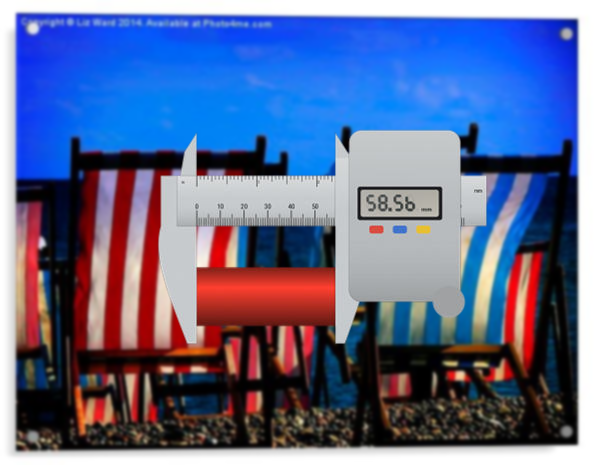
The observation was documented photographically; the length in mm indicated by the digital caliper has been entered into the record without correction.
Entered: 58.56 mm
